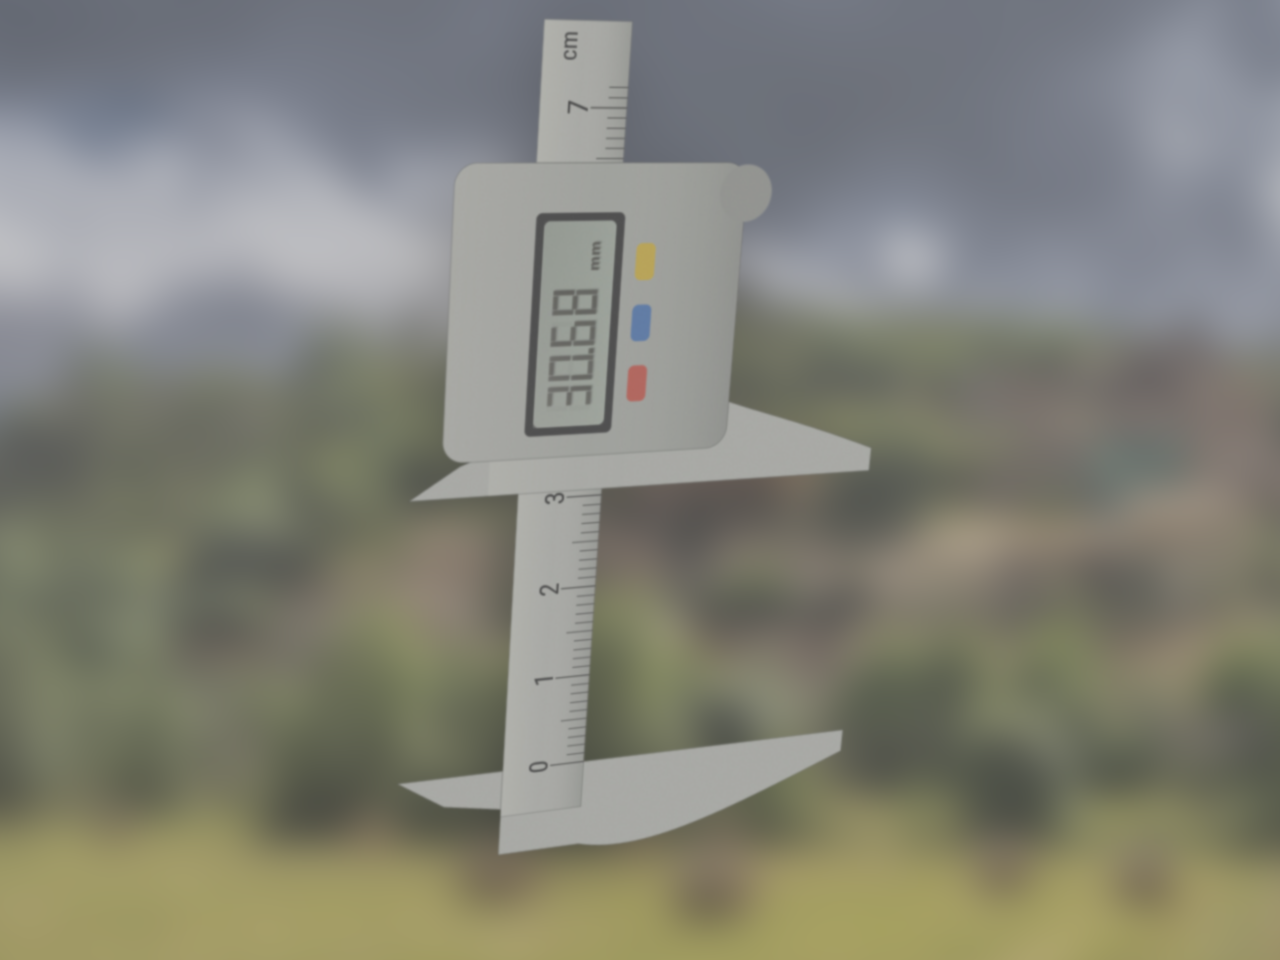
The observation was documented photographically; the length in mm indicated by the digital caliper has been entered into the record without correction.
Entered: 30.68 mm
